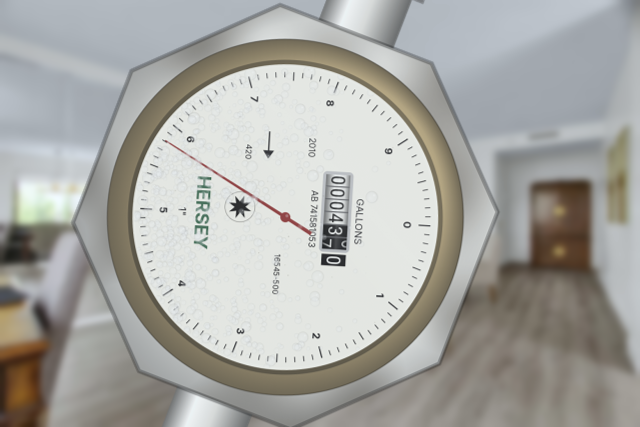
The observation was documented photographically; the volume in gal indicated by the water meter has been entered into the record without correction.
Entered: 4365.8 gal
